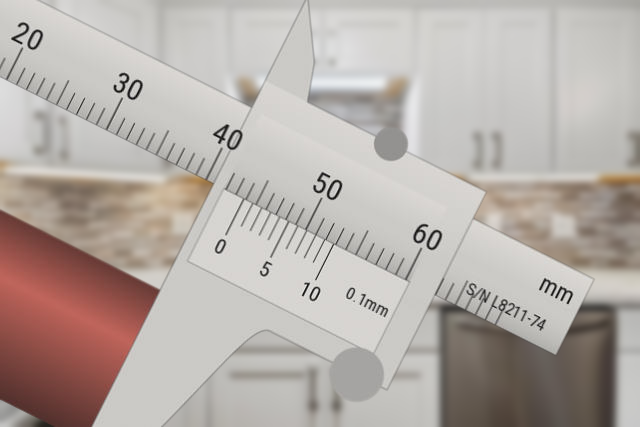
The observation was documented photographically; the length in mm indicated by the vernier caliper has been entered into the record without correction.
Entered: 43.8 mm
